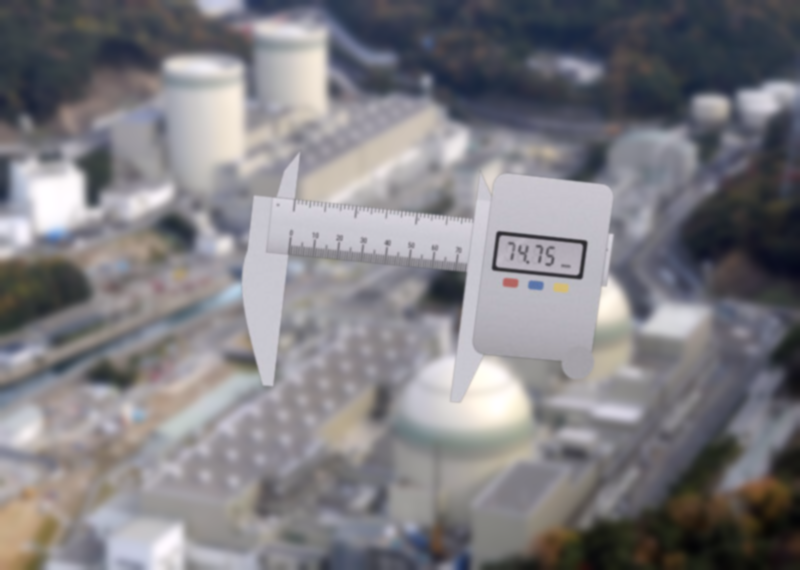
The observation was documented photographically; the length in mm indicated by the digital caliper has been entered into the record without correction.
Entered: 74.75 mm
